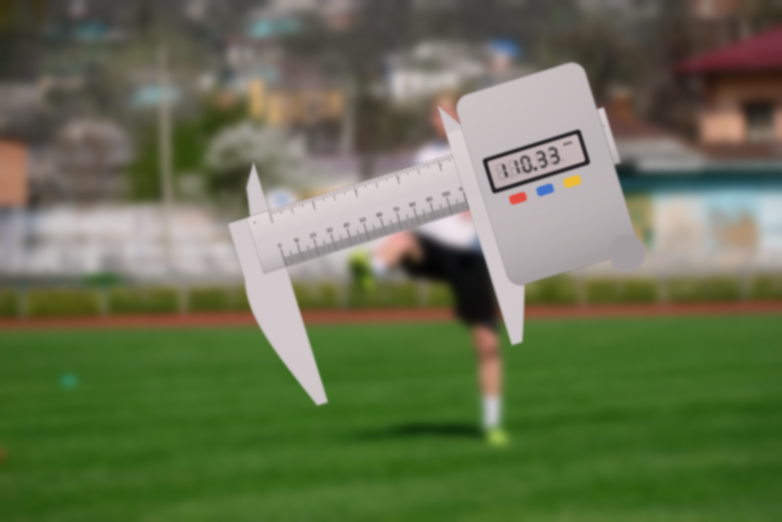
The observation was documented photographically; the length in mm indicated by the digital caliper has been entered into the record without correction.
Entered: 110.33 mm
